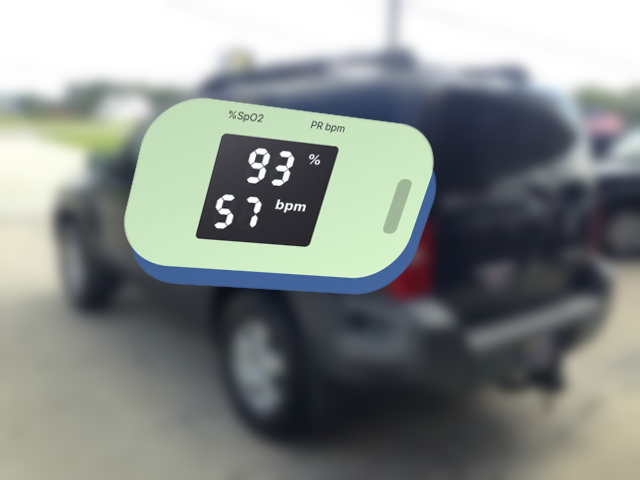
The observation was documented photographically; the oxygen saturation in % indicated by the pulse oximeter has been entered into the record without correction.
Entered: 93 %
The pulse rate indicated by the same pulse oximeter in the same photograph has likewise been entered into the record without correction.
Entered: 57 bpm
